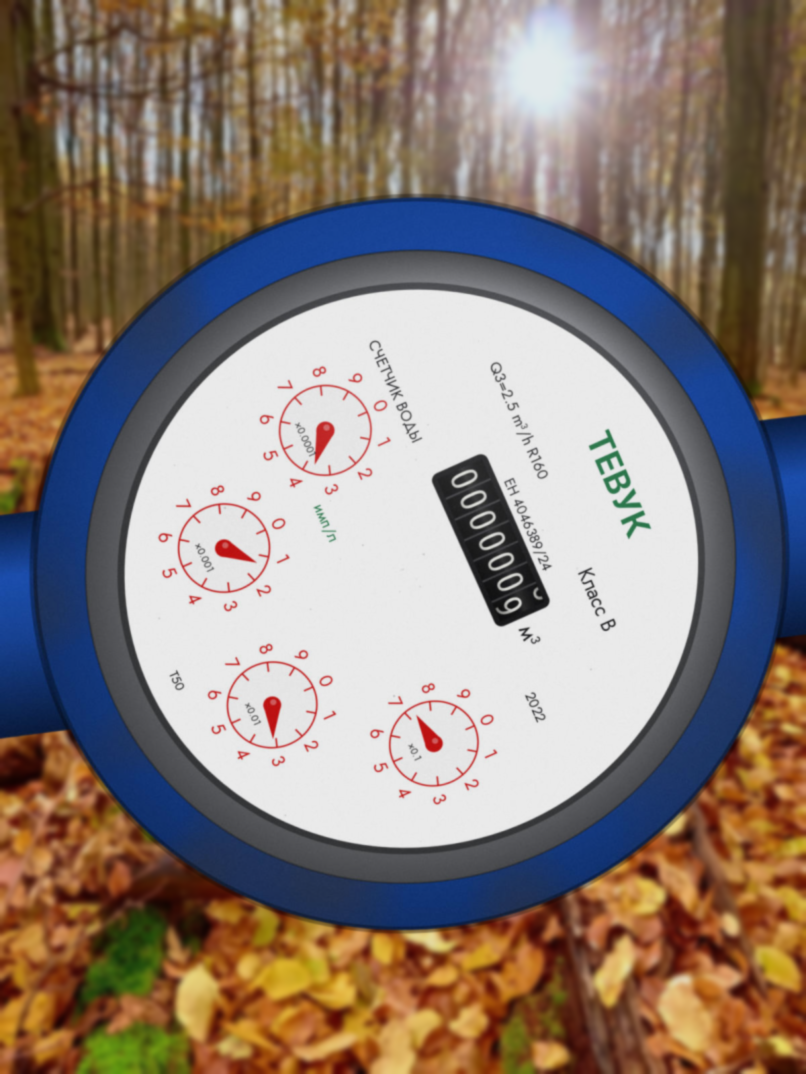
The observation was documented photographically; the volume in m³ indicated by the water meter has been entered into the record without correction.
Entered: 8.7313 m³
